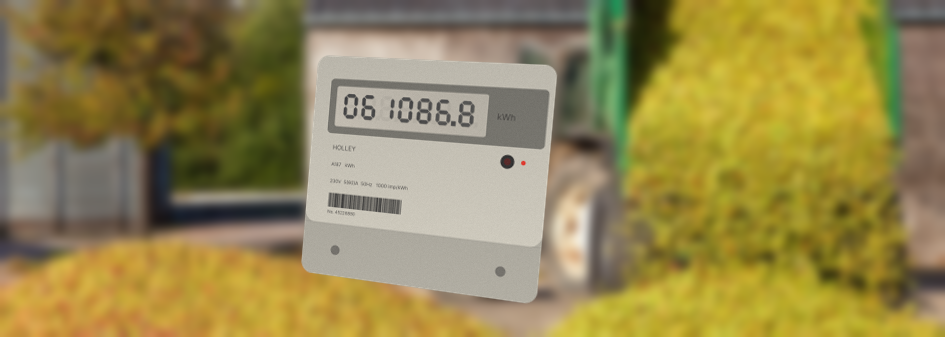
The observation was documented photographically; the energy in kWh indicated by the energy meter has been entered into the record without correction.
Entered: 61086.8 kWh
